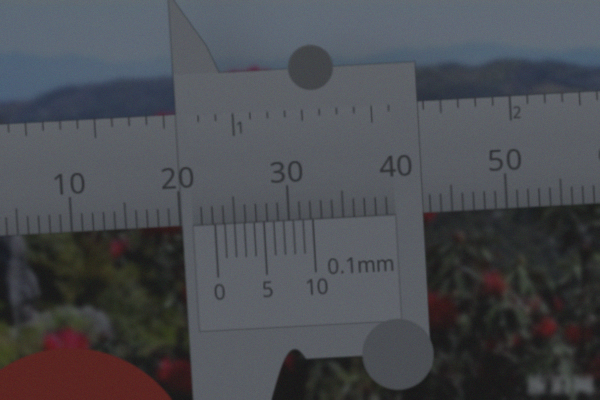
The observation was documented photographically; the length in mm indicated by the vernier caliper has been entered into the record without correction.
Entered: 23.2 mm
